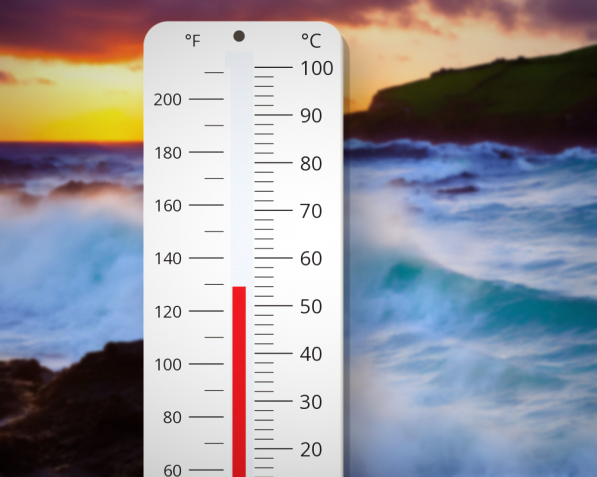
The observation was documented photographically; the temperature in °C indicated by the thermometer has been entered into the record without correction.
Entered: 54 °C
